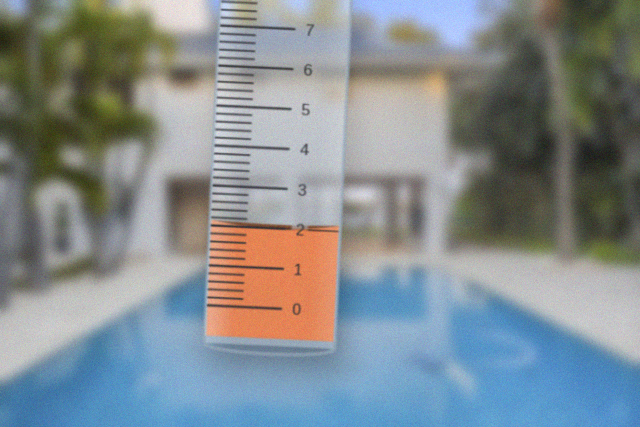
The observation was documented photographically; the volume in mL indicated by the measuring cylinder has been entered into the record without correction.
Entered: 2 mL
